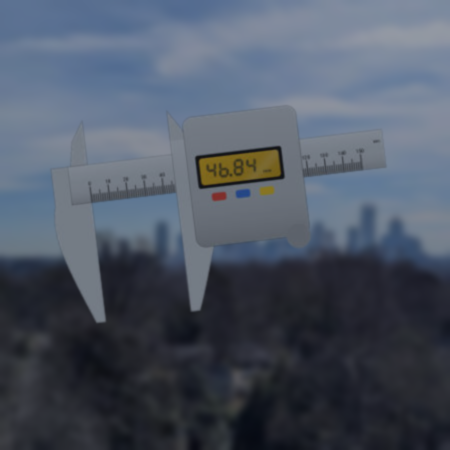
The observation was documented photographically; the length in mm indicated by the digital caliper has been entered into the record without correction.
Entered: 46.84 mm
